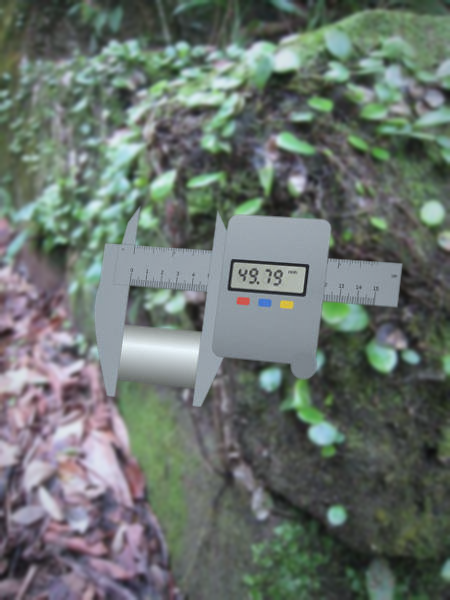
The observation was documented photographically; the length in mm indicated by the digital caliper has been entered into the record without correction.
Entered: 49.79 mm
